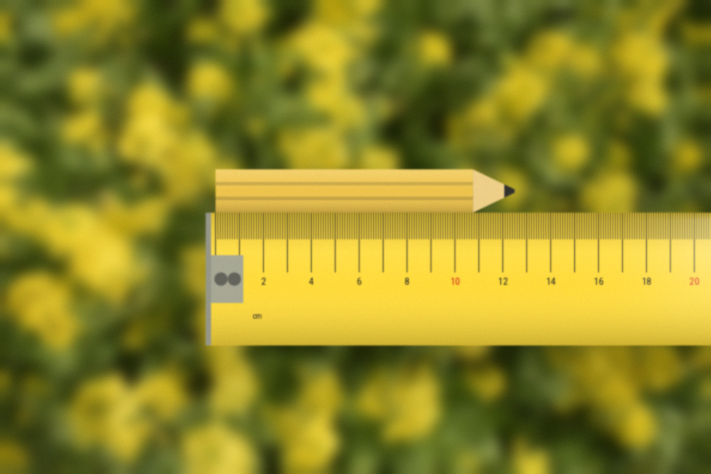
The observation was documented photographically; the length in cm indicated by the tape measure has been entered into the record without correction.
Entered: 12.5 cm
